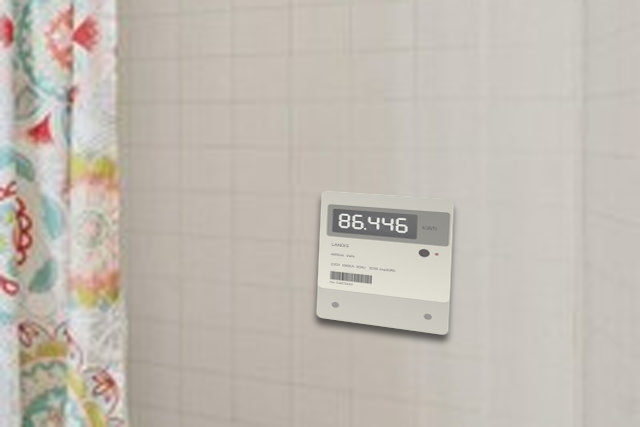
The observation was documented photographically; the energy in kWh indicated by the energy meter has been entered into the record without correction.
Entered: 86.446 kWh
